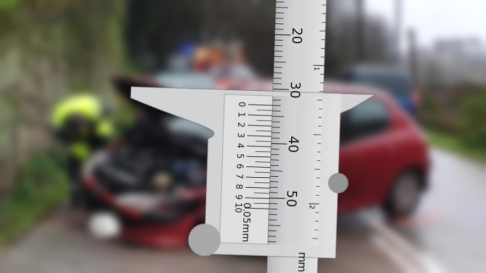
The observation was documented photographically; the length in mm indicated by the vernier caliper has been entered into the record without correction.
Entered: 33.0 mm
